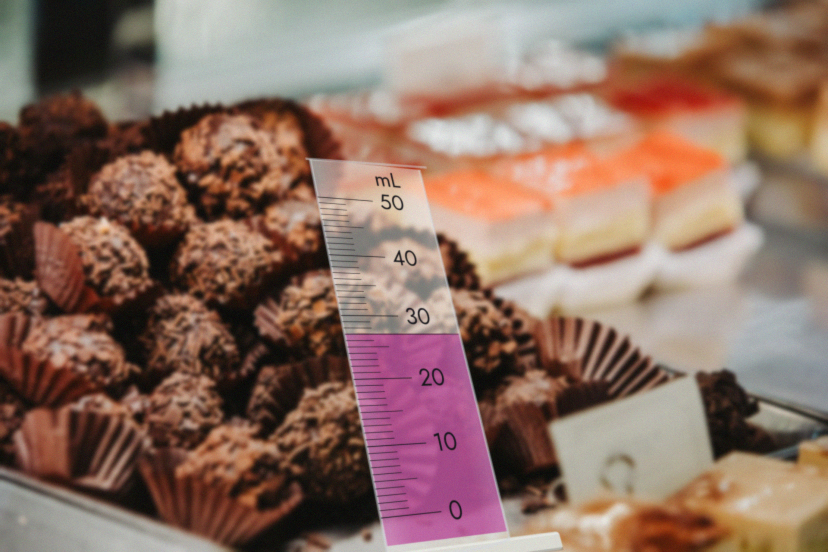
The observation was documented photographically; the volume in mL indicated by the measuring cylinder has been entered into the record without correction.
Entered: 27 mL
